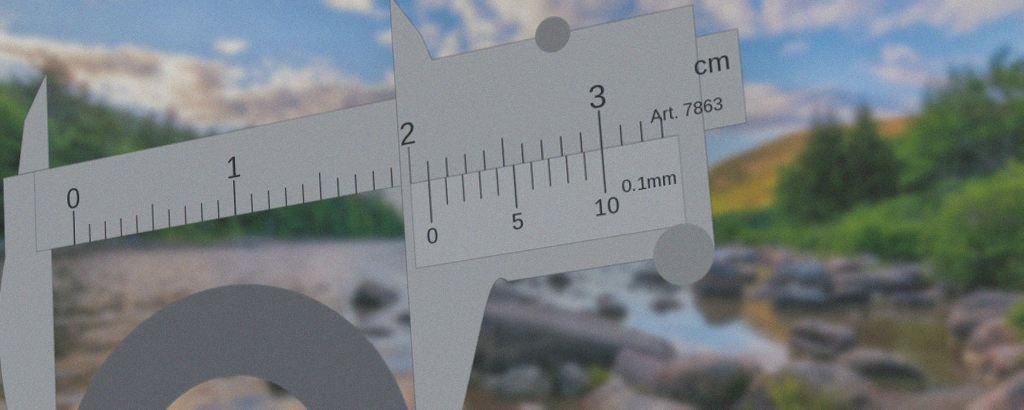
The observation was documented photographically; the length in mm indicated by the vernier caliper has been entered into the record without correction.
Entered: 21.0 mm
